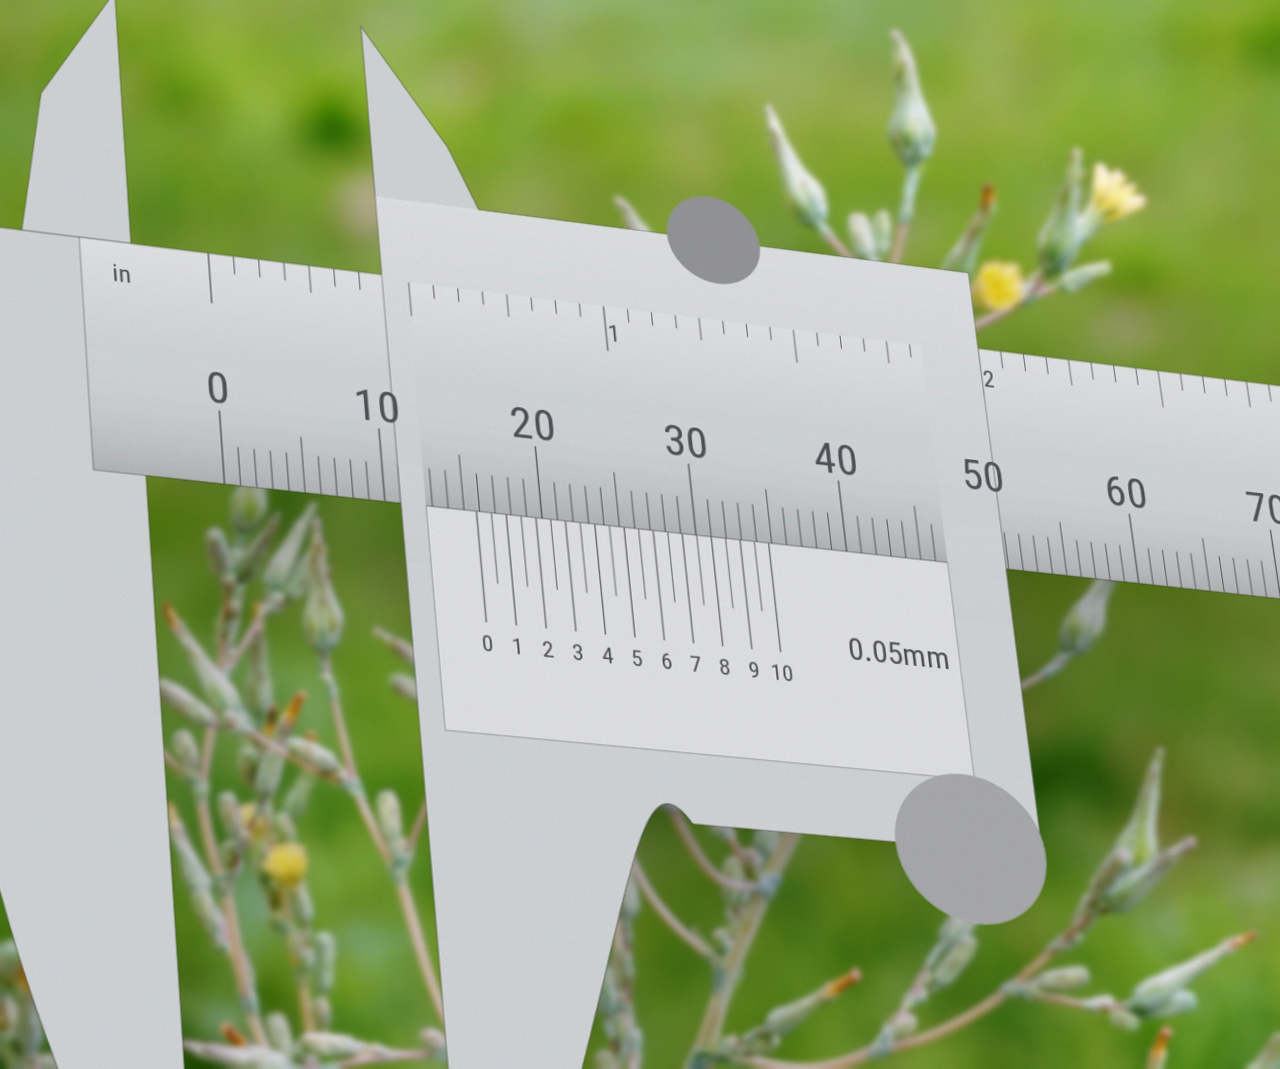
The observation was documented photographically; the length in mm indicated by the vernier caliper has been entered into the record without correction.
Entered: 15.8 mm
